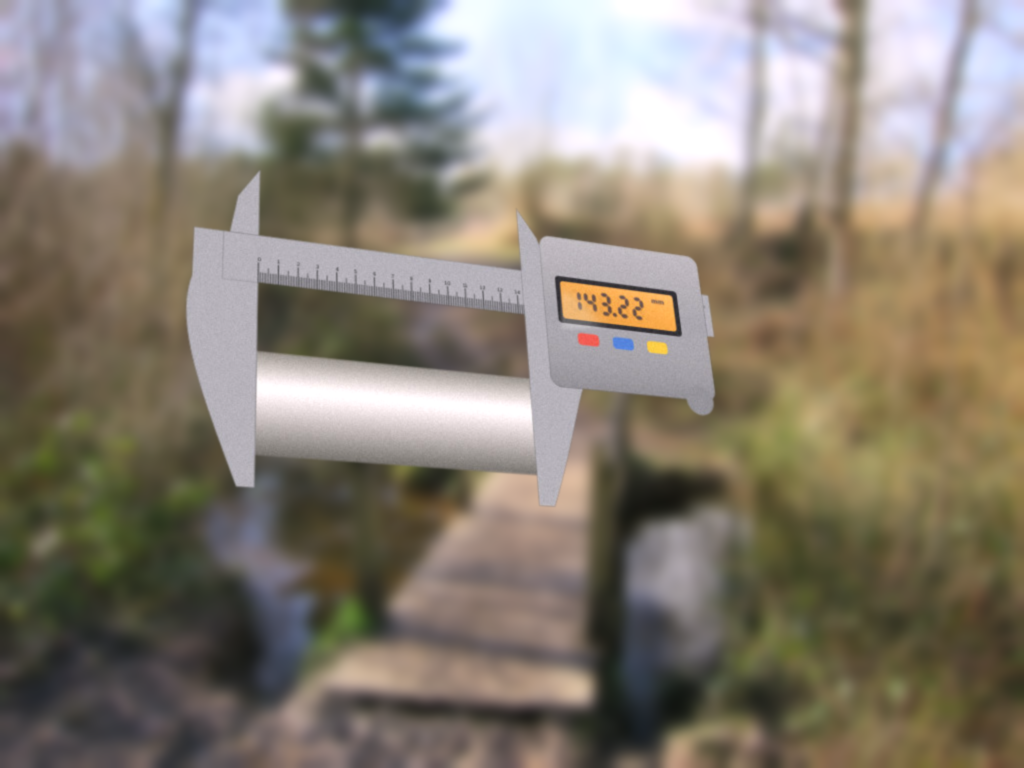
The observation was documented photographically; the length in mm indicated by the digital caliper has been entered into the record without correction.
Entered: 143.22 mm
